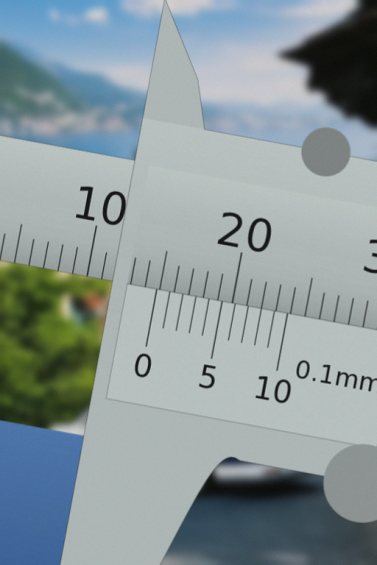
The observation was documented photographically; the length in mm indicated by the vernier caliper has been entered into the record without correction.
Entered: 14.8 mm
